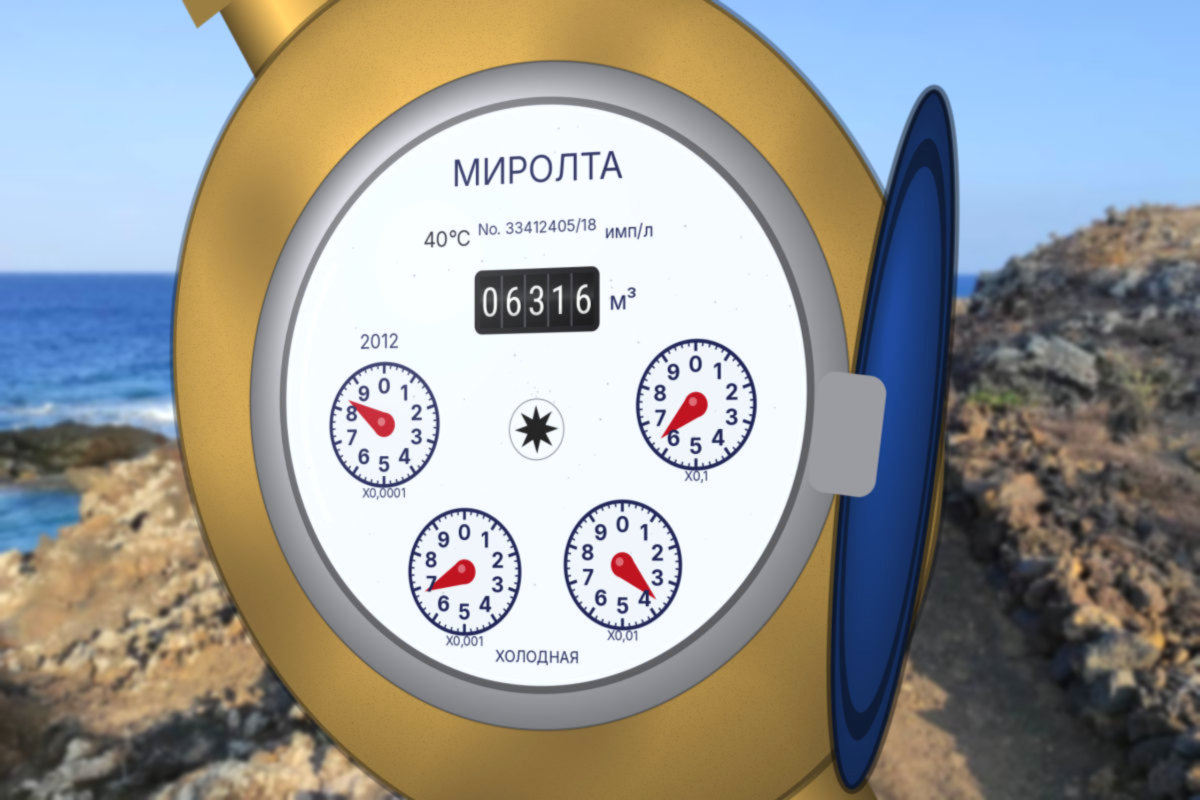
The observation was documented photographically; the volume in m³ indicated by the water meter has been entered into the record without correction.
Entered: 6316.6368 m³
